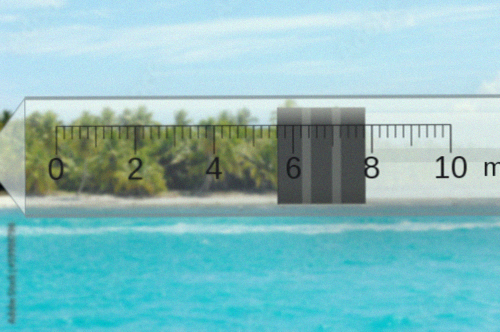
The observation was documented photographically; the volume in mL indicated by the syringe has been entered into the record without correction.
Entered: 5.6 mL
